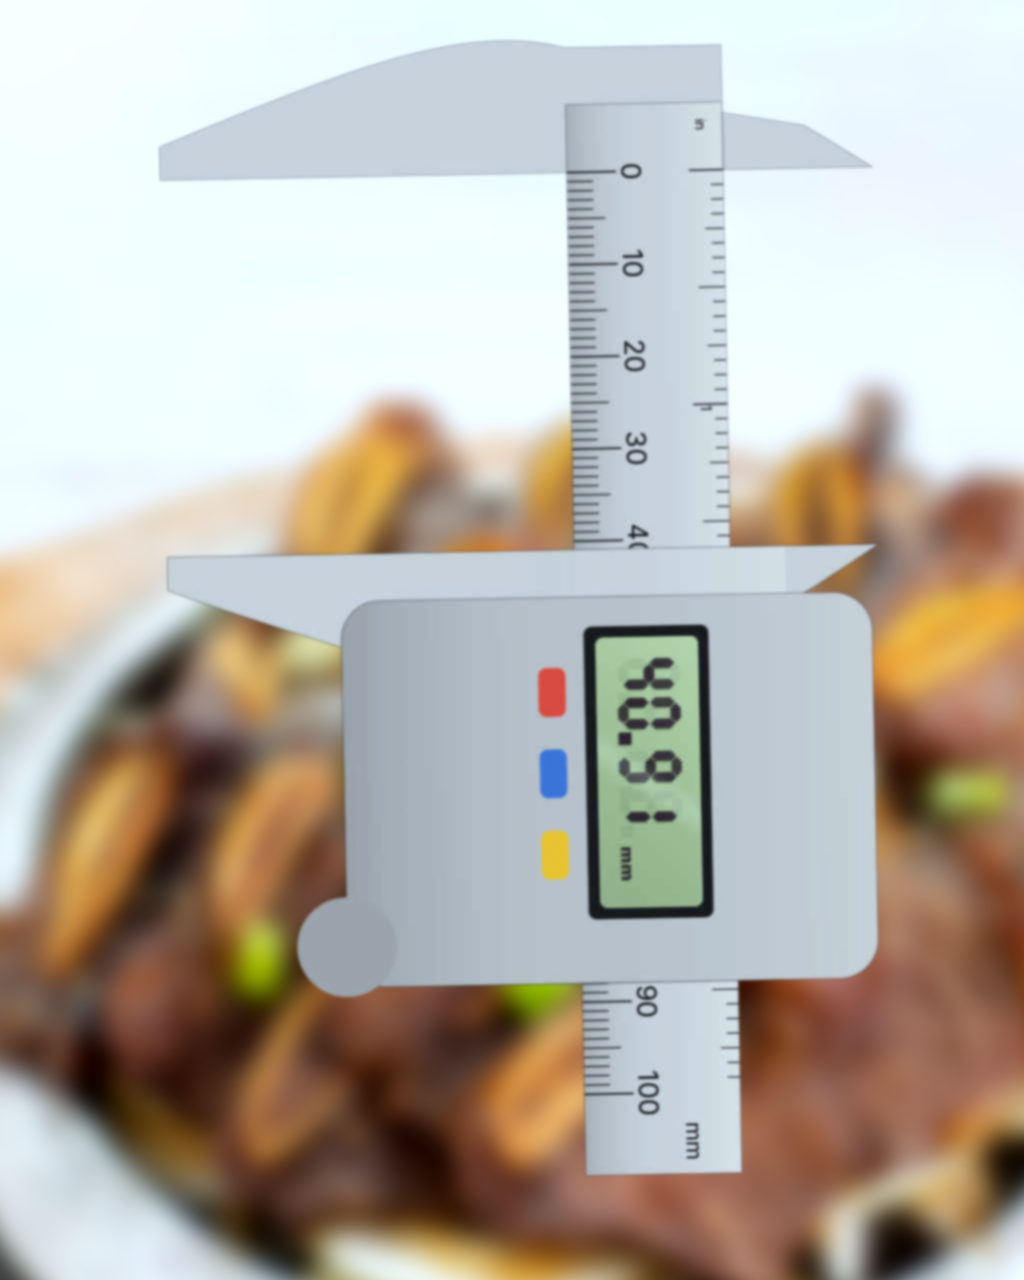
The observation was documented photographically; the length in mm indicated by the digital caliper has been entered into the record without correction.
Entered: 40.91 mm
